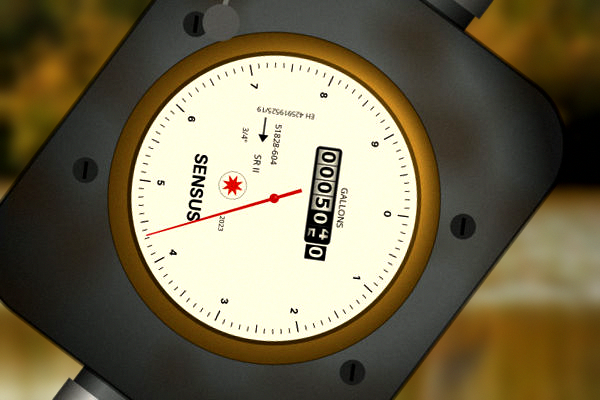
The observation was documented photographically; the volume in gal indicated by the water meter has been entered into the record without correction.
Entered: 5044.3 gal
